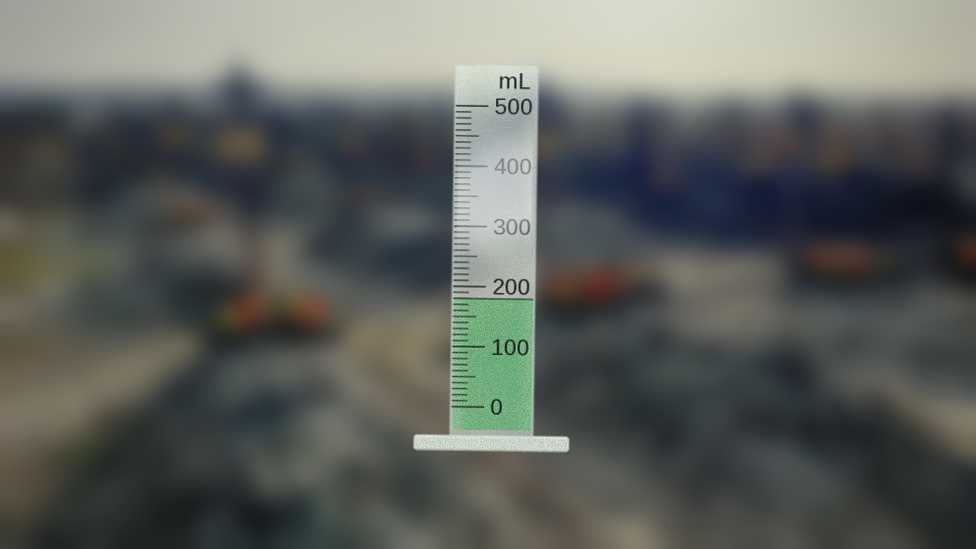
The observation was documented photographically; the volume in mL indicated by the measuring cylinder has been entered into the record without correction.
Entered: 180 mL
